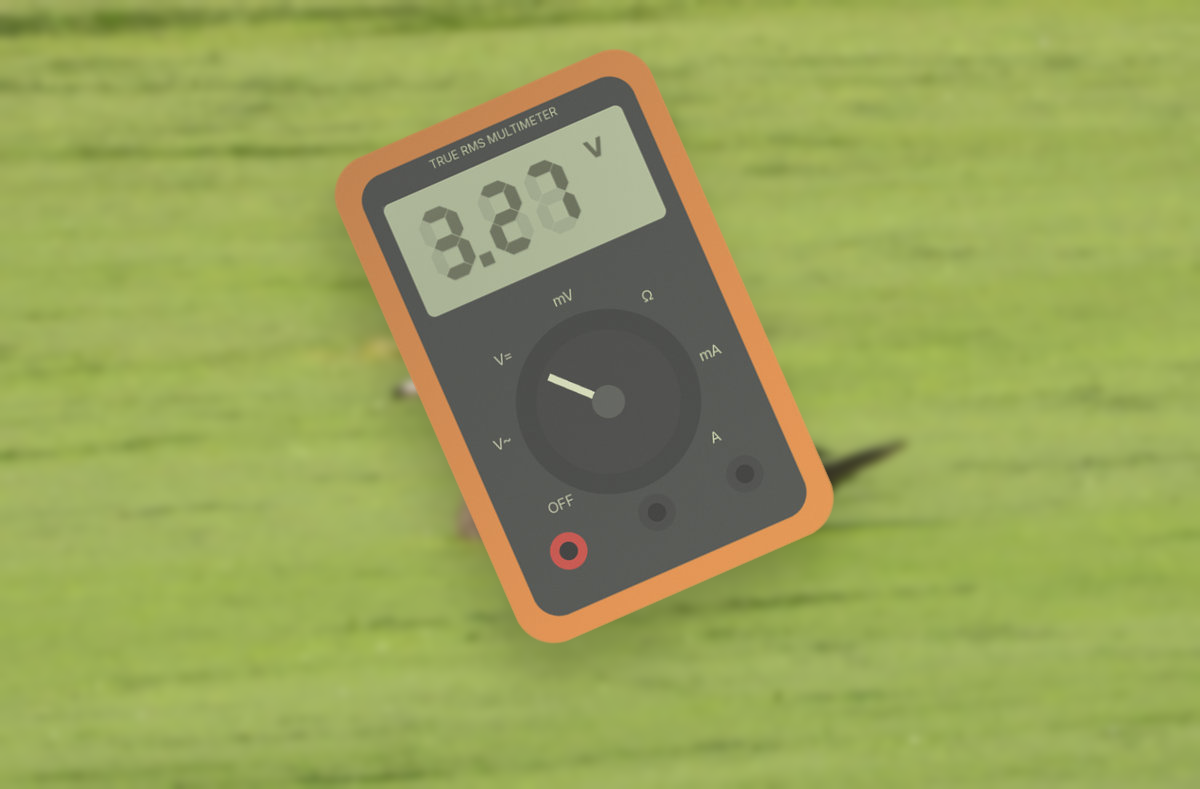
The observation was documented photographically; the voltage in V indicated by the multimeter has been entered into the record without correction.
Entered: 3.27 V
